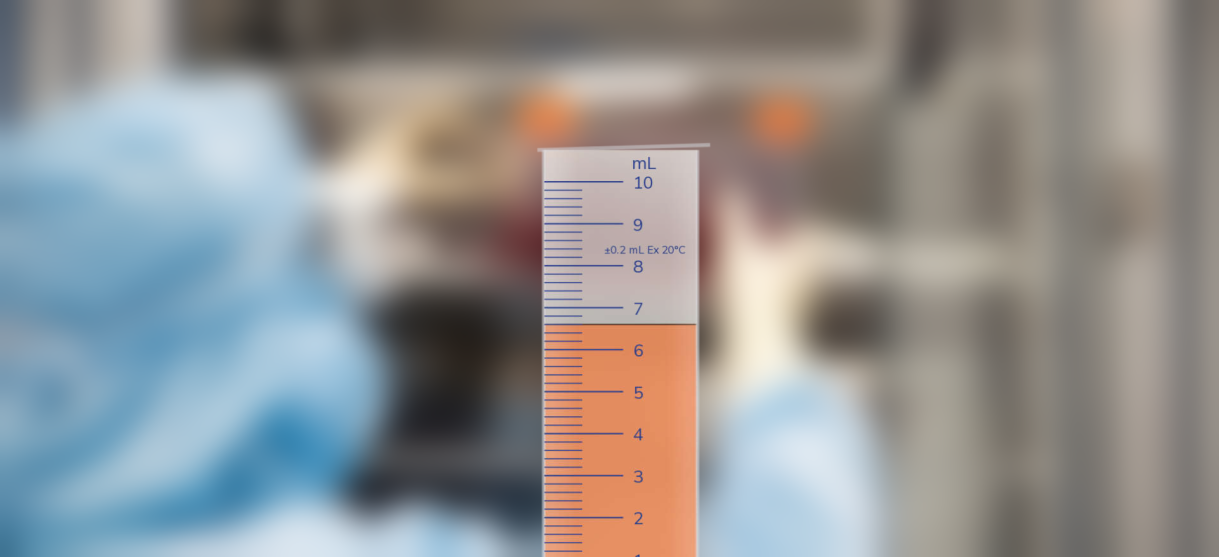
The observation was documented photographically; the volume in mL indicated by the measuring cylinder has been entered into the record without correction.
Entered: 6.6 mL
